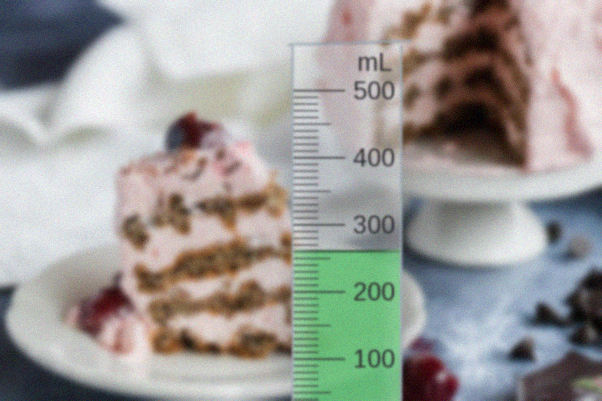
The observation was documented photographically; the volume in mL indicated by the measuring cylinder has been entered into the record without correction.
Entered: 260 mL
